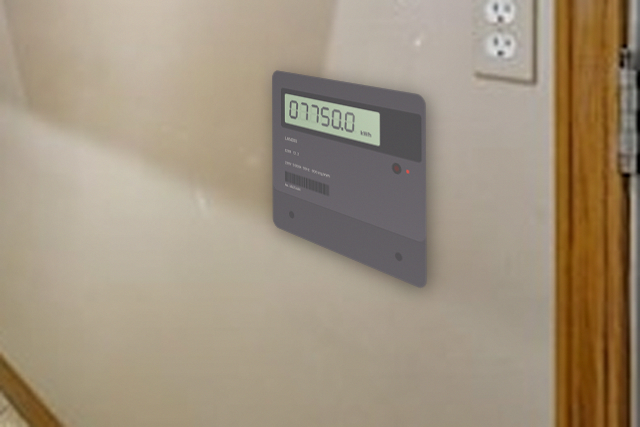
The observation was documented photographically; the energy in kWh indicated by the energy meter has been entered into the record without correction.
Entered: 7750.0 kWh
